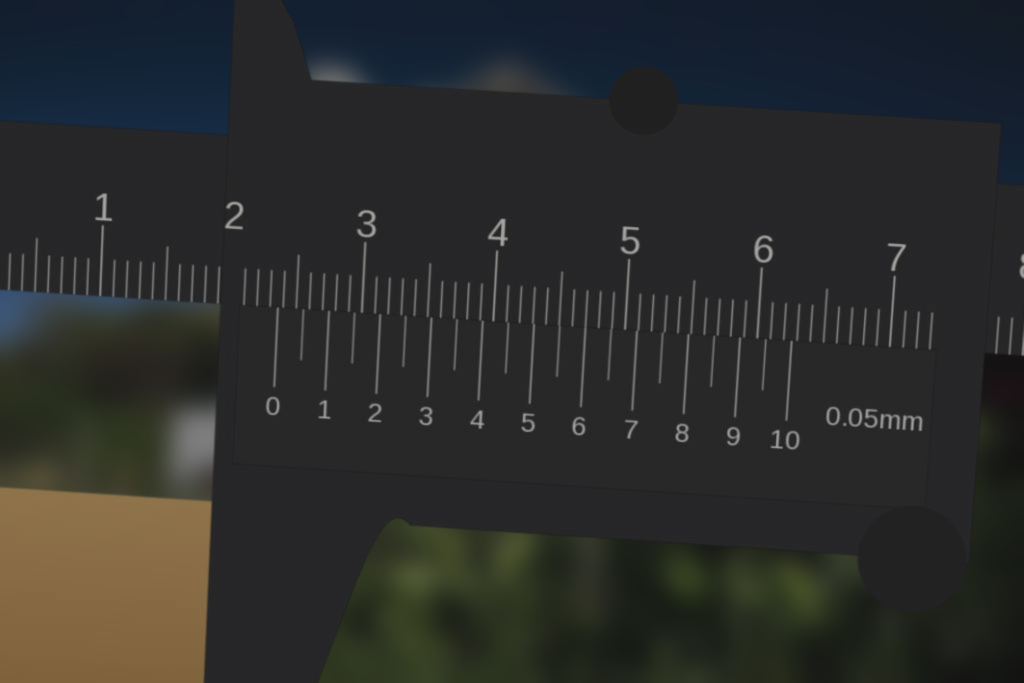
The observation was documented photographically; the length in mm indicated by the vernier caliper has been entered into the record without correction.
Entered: 23.6 mm
